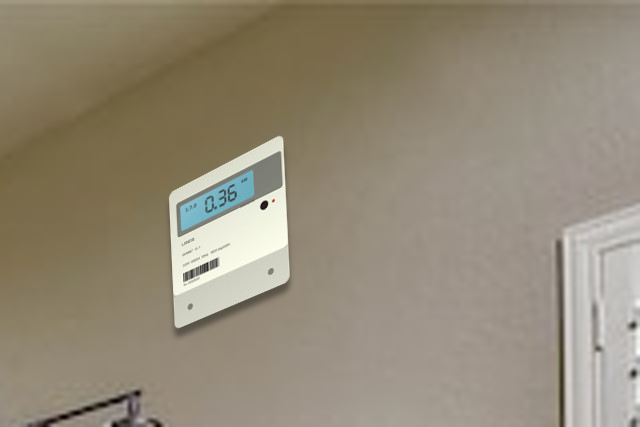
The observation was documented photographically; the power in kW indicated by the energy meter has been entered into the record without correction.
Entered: 0.36 kW
